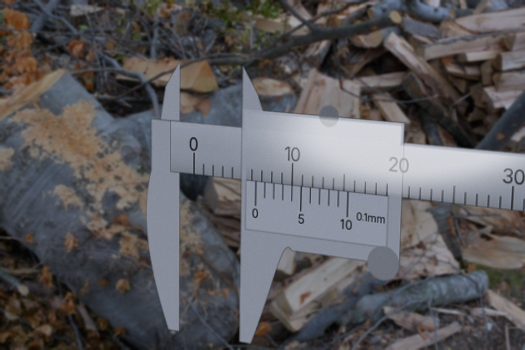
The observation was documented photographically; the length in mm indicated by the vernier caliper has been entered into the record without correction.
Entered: 6.4 mm
